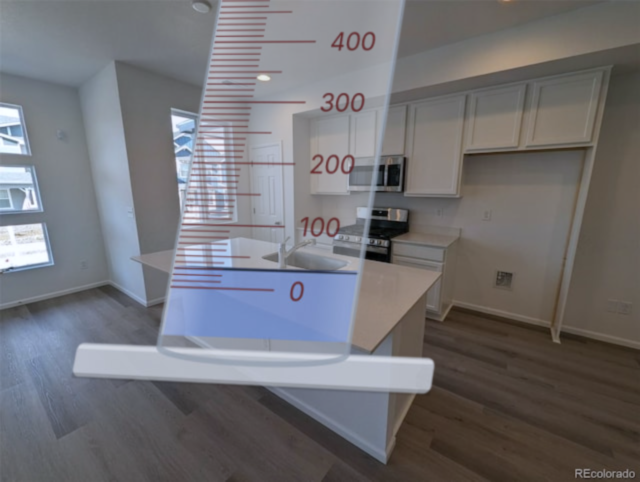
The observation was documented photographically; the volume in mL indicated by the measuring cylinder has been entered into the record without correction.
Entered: 30 mL
